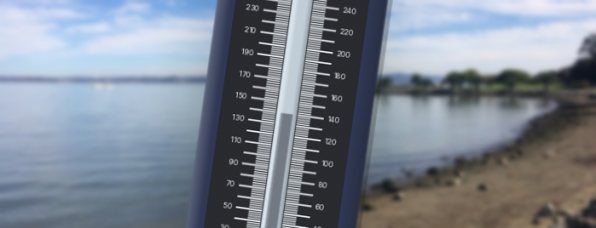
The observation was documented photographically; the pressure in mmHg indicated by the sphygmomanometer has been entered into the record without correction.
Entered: 140 mmHg
